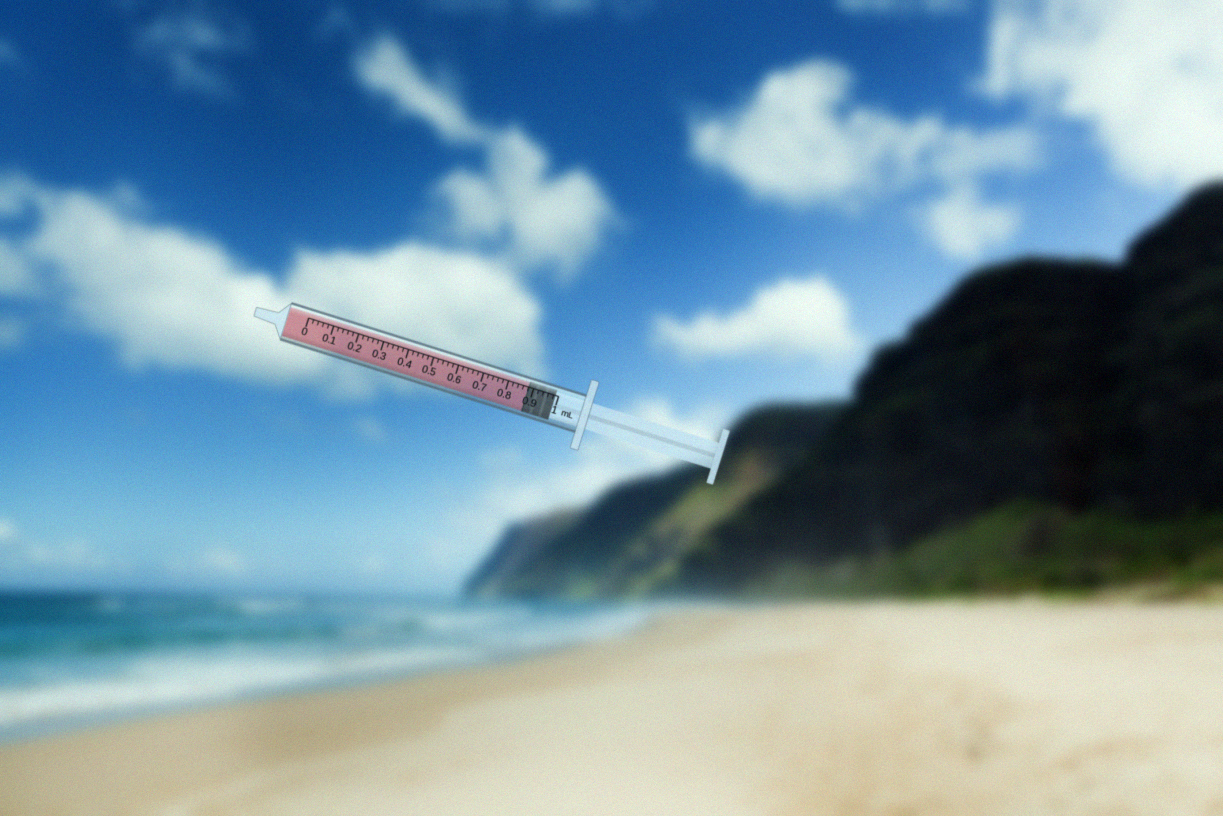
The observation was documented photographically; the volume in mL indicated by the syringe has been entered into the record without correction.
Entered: 0.88 mL
